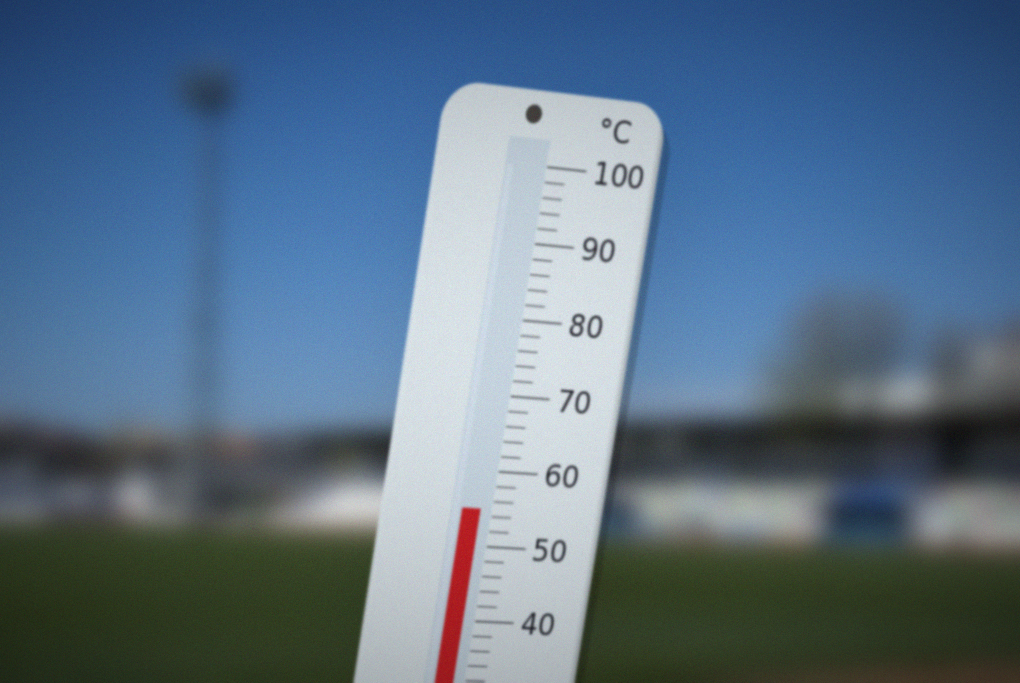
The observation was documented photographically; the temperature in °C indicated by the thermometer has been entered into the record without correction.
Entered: 55 °C
